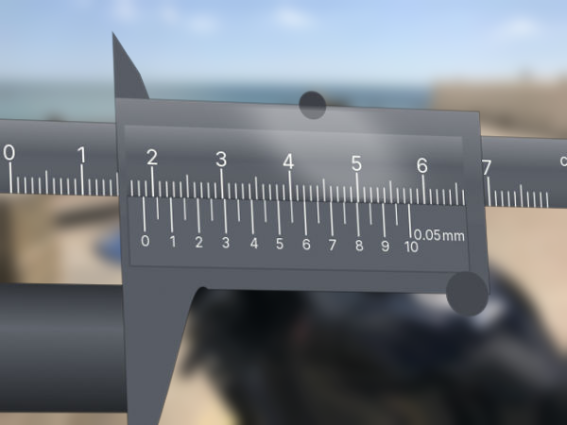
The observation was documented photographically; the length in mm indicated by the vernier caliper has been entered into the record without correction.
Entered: 18.6 mm
